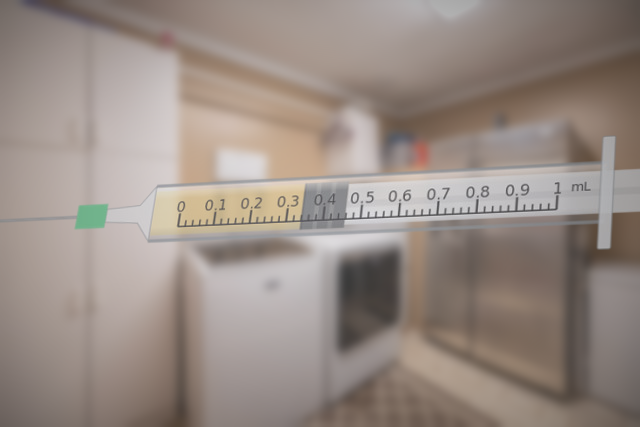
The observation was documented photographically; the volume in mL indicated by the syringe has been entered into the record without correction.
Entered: 0.34 mL
